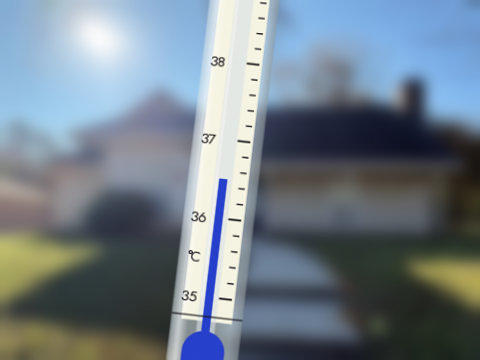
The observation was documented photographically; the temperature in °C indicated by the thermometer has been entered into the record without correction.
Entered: 36.5 °C
